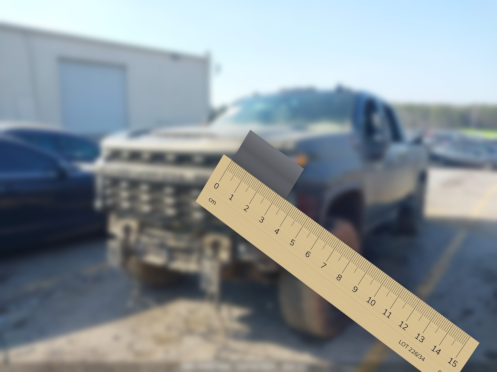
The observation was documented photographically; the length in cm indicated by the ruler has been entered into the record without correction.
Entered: 3.5 cm
